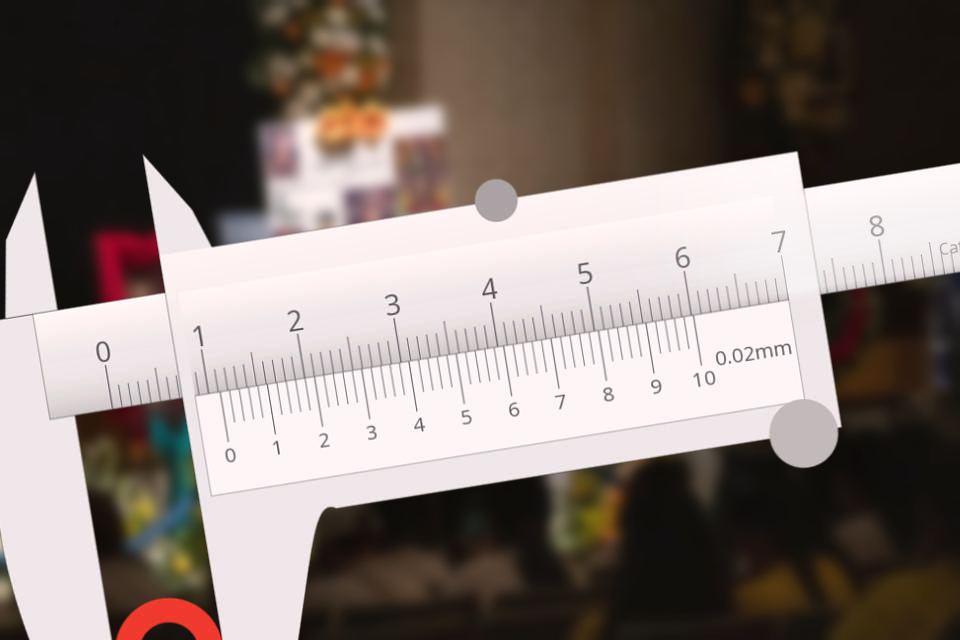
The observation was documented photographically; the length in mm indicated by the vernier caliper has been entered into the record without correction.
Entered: 11.2 mm
